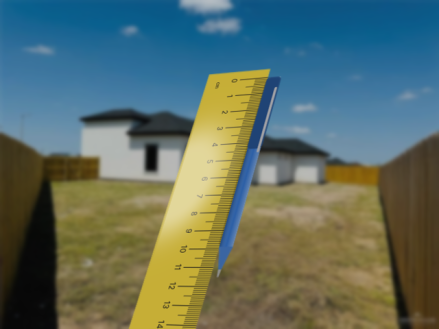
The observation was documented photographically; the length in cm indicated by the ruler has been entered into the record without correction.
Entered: 11.5 cm
